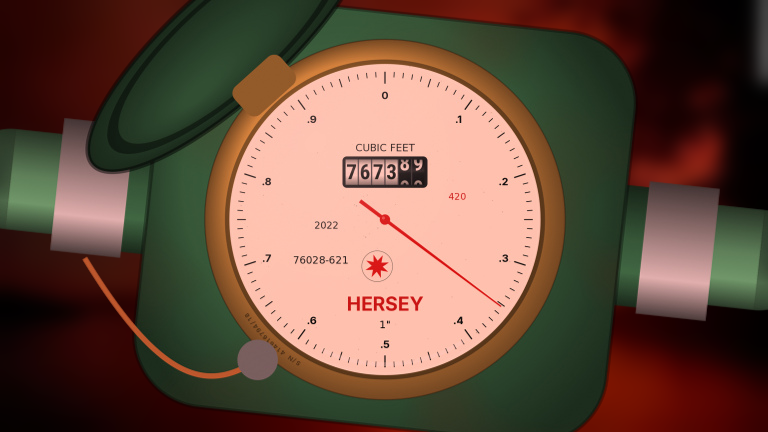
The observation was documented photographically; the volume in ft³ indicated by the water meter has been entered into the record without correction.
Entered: 767389.35 ft³
